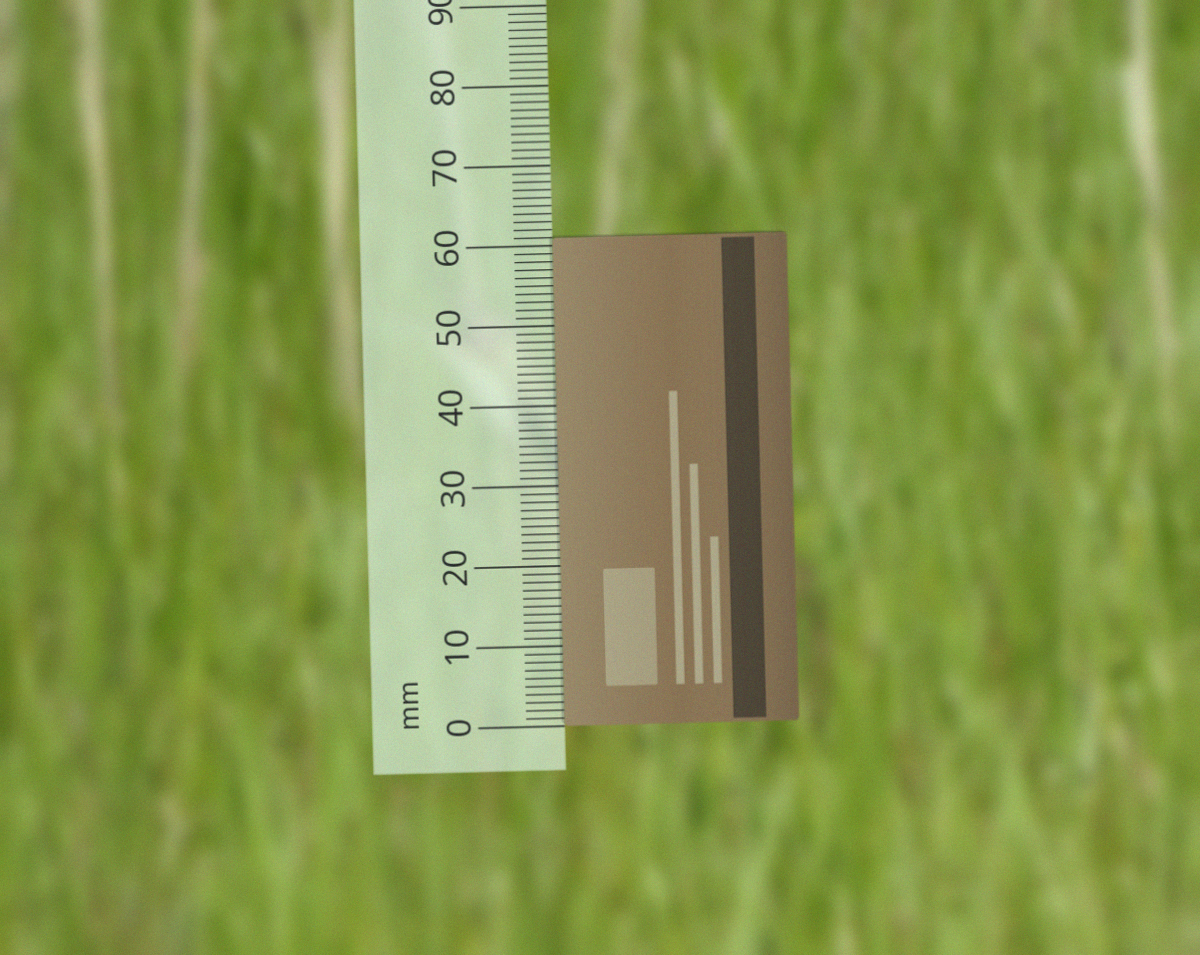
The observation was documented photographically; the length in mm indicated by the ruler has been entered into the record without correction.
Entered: 61 mm
